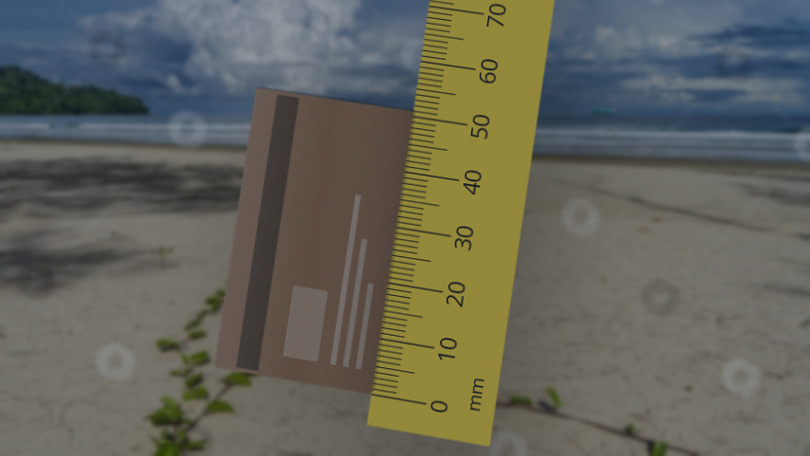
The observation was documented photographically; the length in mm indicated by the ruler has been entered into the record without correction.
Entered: 51 mm
